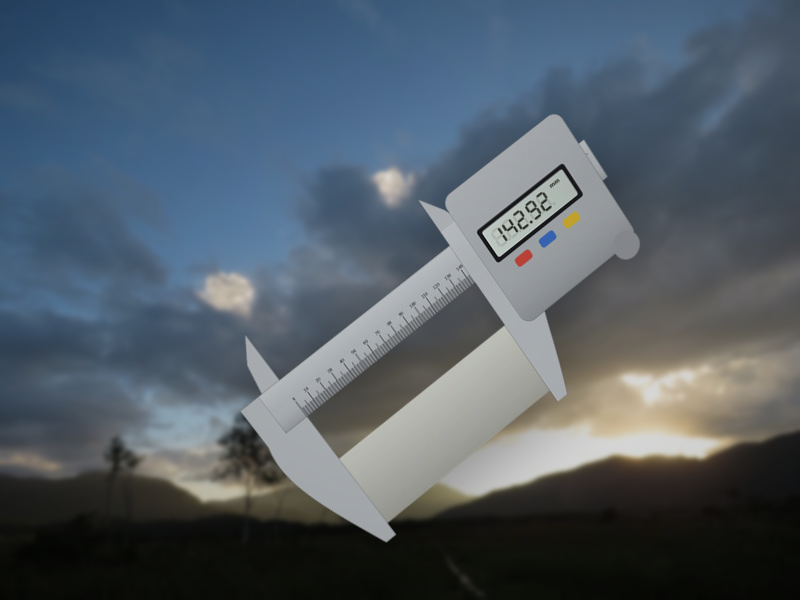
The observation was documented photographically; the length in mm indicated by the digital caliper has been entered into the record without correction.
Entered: 142.92 mm
